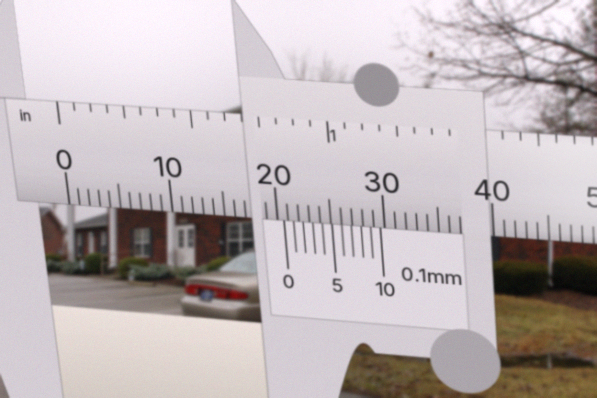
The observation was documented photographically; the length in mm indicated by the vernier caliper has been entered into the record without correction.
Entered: 20.6 mm
